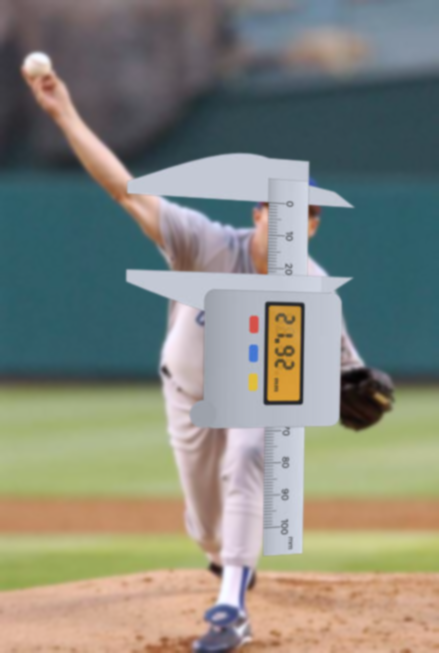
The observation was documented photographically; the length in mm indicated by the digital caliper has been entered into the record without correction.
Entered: 21.92 mm
